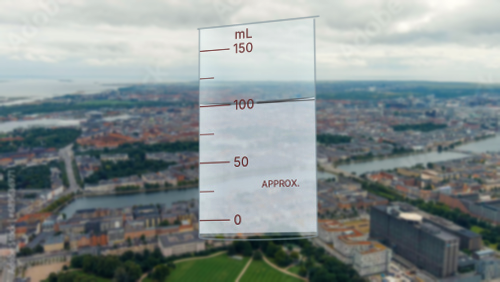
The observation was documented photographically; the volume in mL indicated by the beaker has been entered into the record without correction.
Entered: 100 mL
